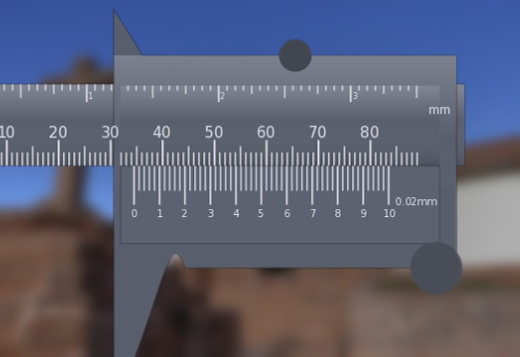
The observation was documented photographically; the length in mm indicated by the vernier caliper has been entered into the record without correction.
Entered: 34.5 mm
